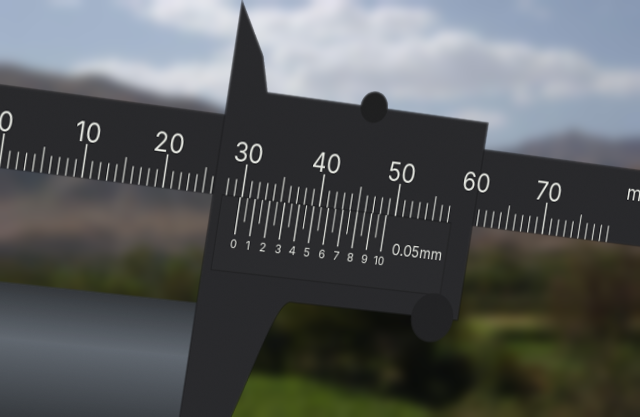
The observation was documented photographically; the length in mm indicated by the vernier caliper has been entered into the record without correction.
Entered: 29.8 mm
